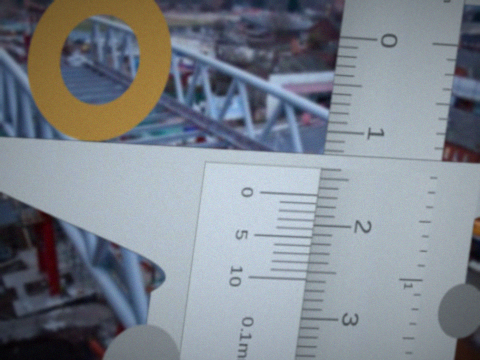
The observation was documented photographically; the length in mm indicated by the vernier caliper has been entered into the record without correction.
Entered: 16.8 mm
